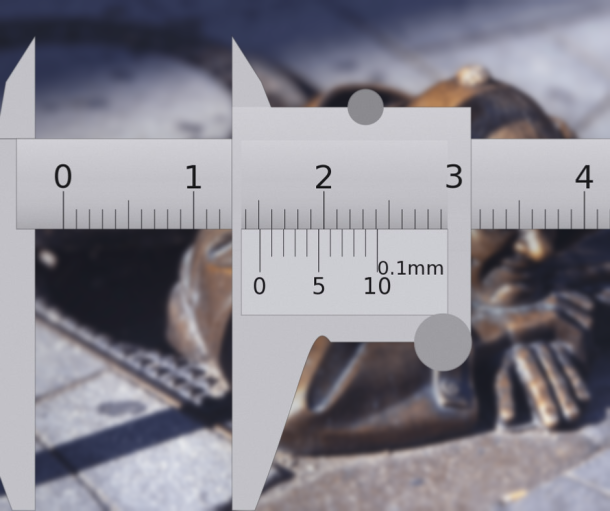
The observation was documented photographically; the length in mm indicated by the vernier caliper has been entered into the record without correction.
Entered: 15.1 mm
